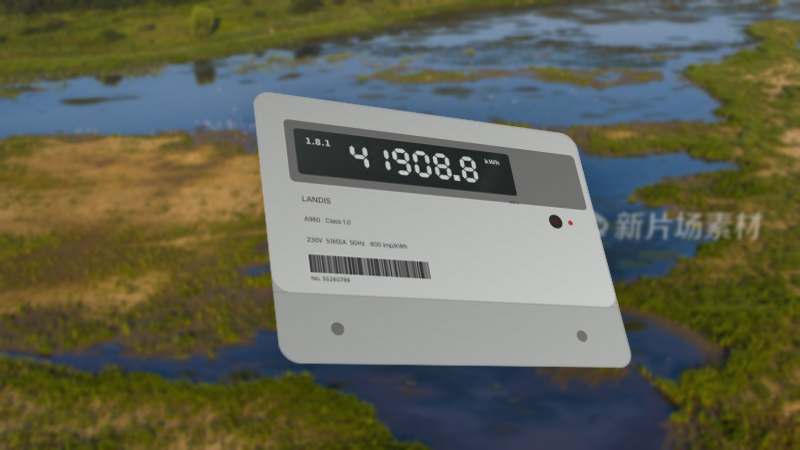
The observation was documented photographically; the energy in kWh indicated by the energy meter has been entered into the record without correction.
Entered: 41908.8 kWh
